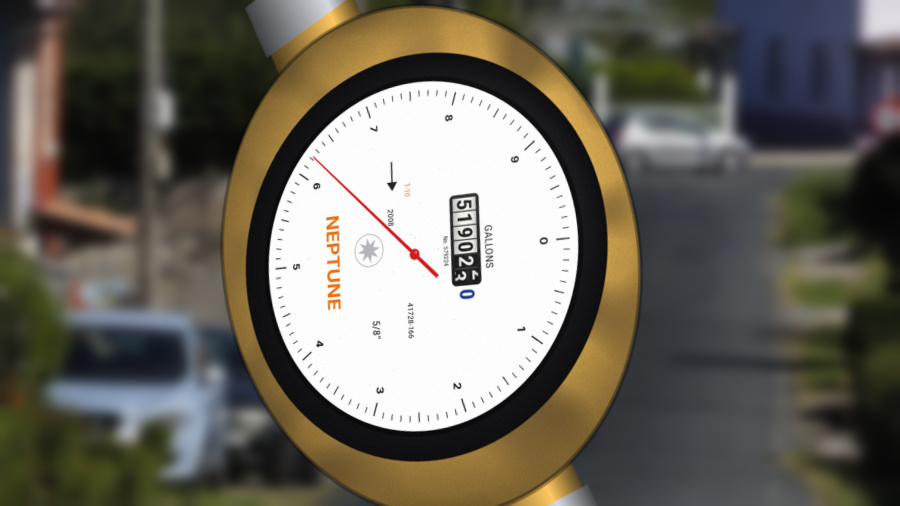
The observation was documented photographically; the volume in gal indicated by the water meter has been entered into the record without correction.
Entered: 5190226.2 gal
